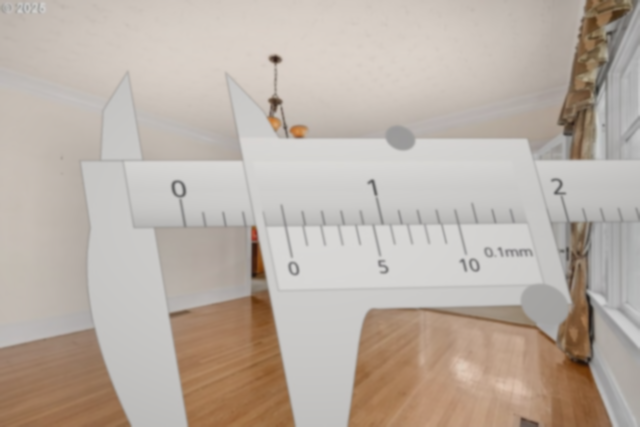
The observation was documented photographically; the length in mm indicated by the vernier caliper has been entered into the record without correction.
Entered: 5.0 mm
